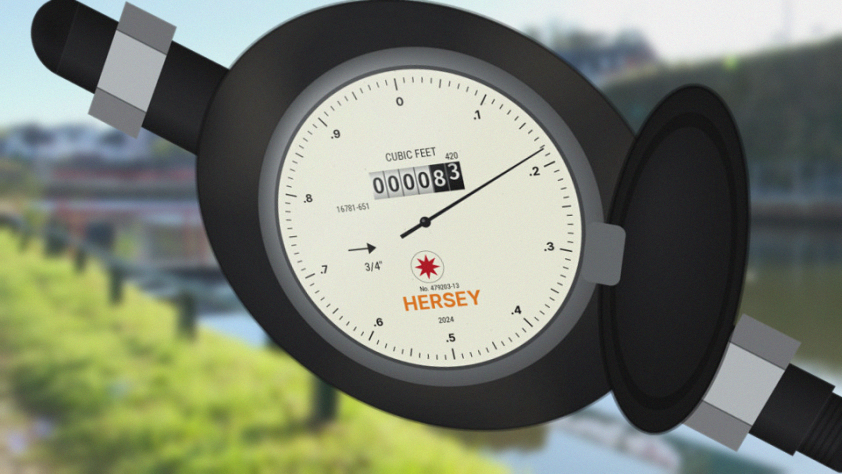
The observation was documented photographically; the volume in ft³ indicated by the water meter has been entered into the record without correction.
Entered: 83.18 ft³
